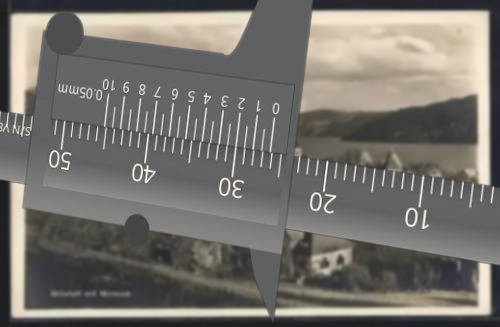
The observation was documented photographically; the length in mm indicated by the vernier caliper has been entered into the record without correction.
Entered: 26.2 mm
